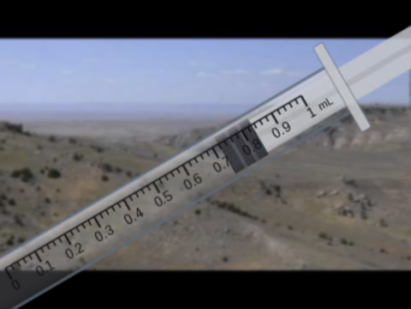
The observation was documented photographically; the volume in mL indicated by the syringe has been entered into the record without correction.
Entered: 0.72 mL
